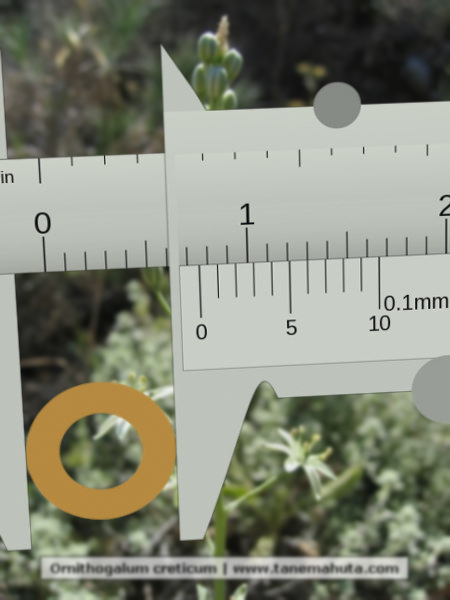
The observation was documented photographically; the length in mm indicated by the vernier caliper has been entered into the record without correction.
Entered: 7.6 mm
